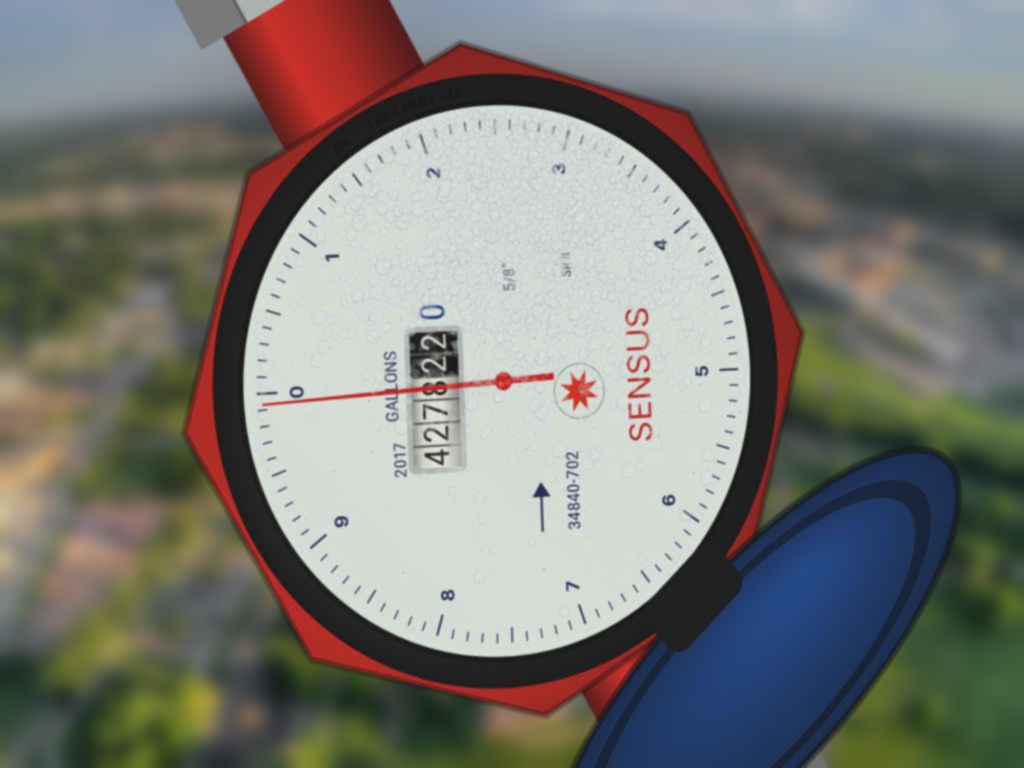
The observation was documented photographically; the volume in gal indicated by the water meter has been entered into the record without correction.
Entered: 4278219.9 gal
